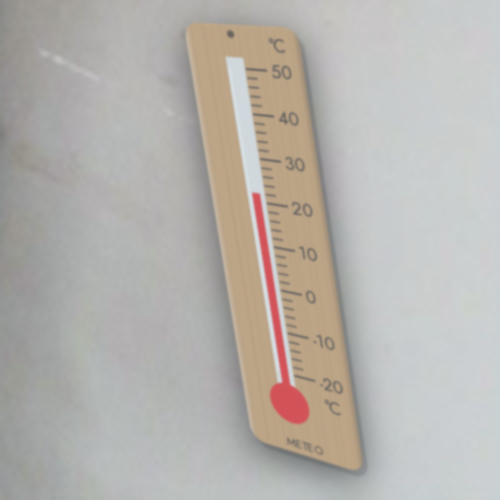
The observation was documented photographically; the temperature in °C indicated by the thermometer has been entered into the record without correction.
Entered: 22 °C
